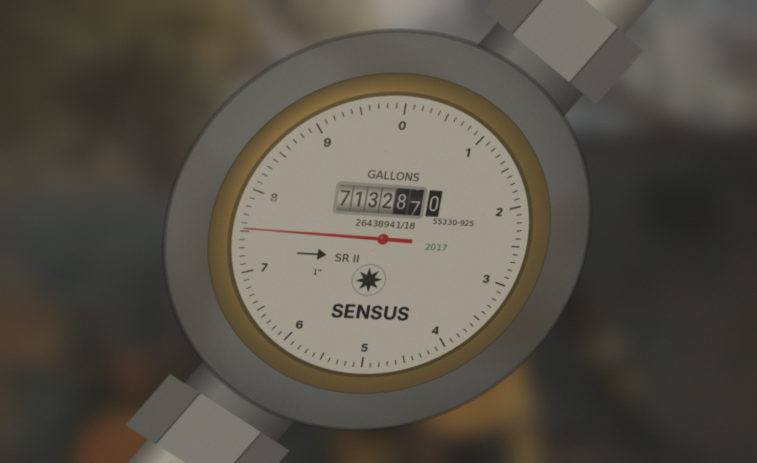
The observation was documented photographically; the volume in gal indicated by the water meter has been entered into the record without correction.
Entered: 7132867.5 gal
